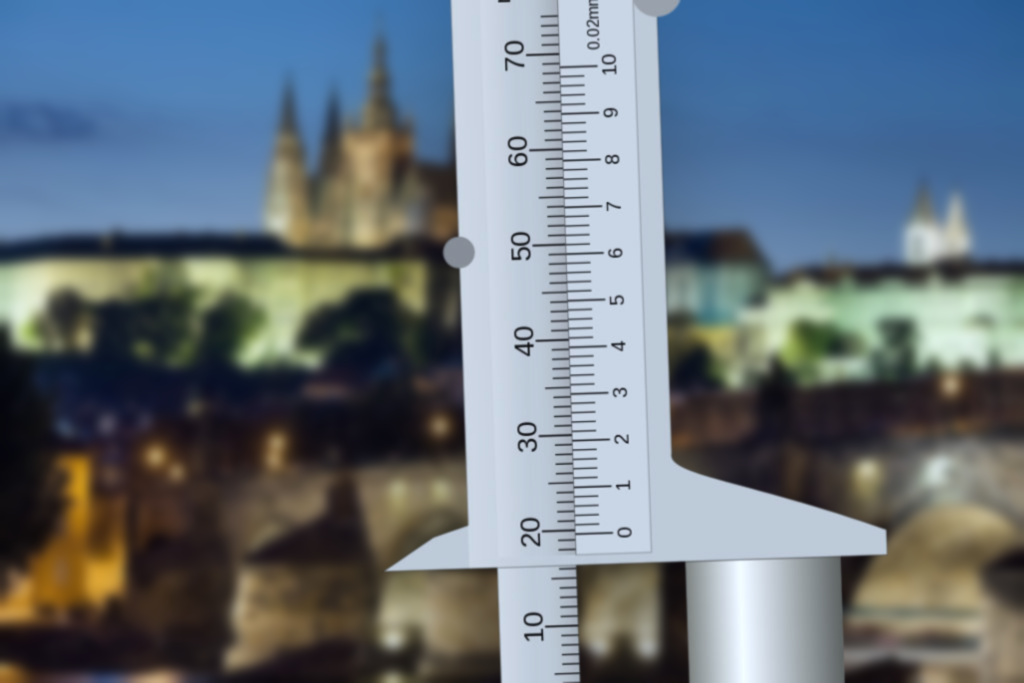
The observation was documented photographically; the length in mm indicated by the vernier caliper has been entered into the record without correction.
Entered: 19.6 mm
